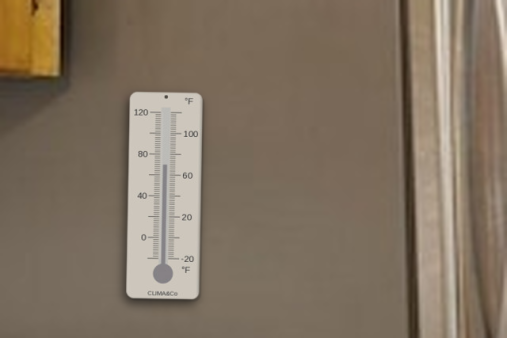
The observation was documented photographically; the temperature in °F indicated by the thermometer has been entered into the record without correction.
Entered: 70 °F
